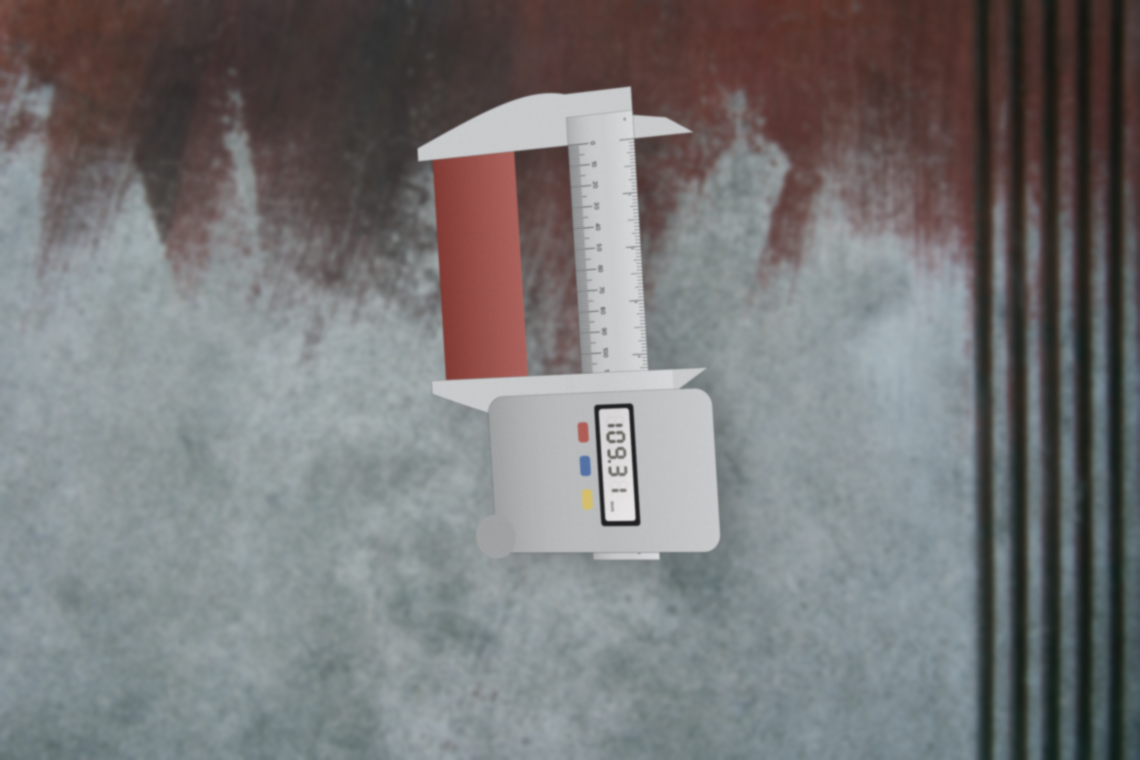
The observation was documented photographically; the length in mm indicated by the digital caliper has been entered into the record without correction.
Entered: 109.31 mm
